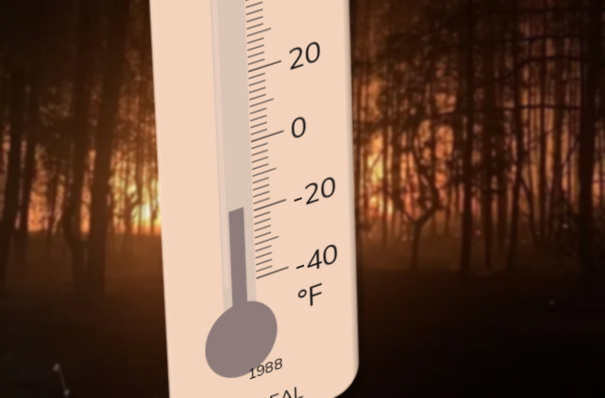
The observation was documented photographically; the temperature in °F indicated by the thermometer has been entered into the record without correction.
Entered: -18 °F
